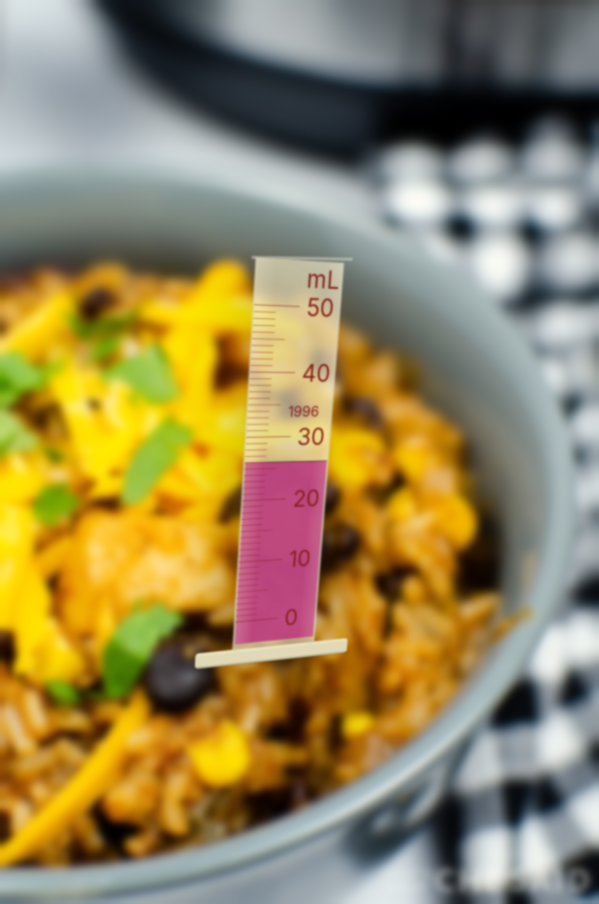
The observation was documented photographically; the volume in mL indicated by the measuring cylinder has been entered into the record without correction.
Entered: 26 mL
